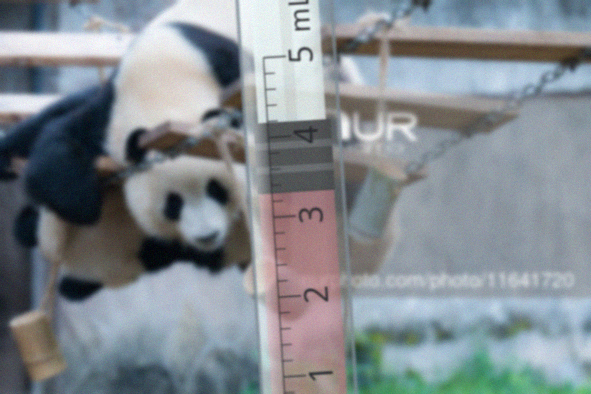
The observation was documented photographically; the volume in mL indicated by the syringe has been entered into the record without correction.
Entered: 3.3 mL
